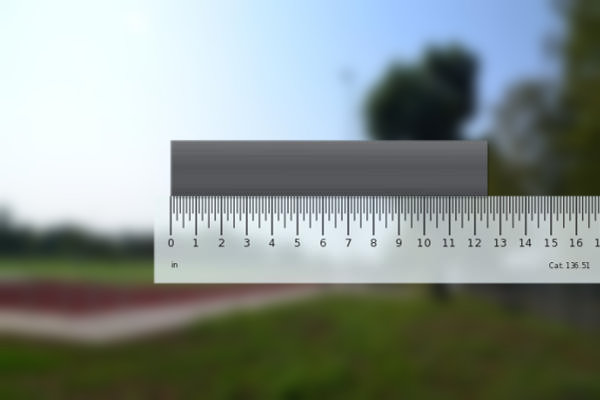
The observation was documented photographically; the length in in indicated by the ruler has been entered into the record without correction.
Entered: 12.5 in
